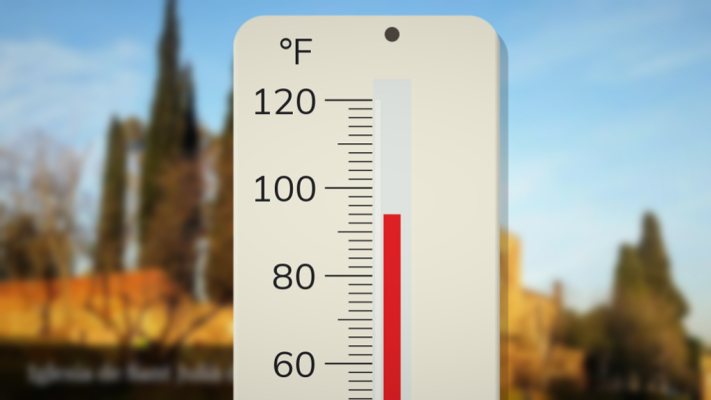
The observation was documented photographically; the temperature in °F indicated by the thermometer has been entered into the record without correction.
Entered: 94 °F
